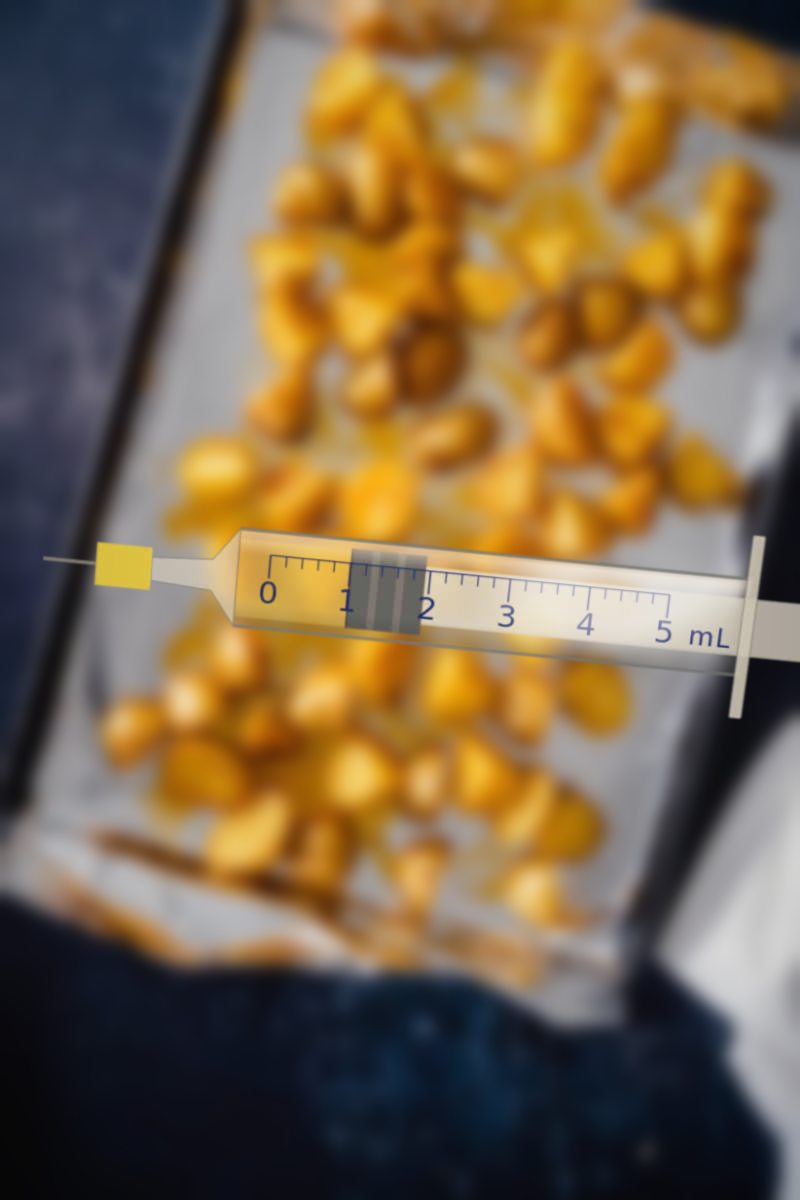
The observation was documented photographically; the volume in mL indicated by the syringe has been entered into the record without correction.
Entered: 1 mL
